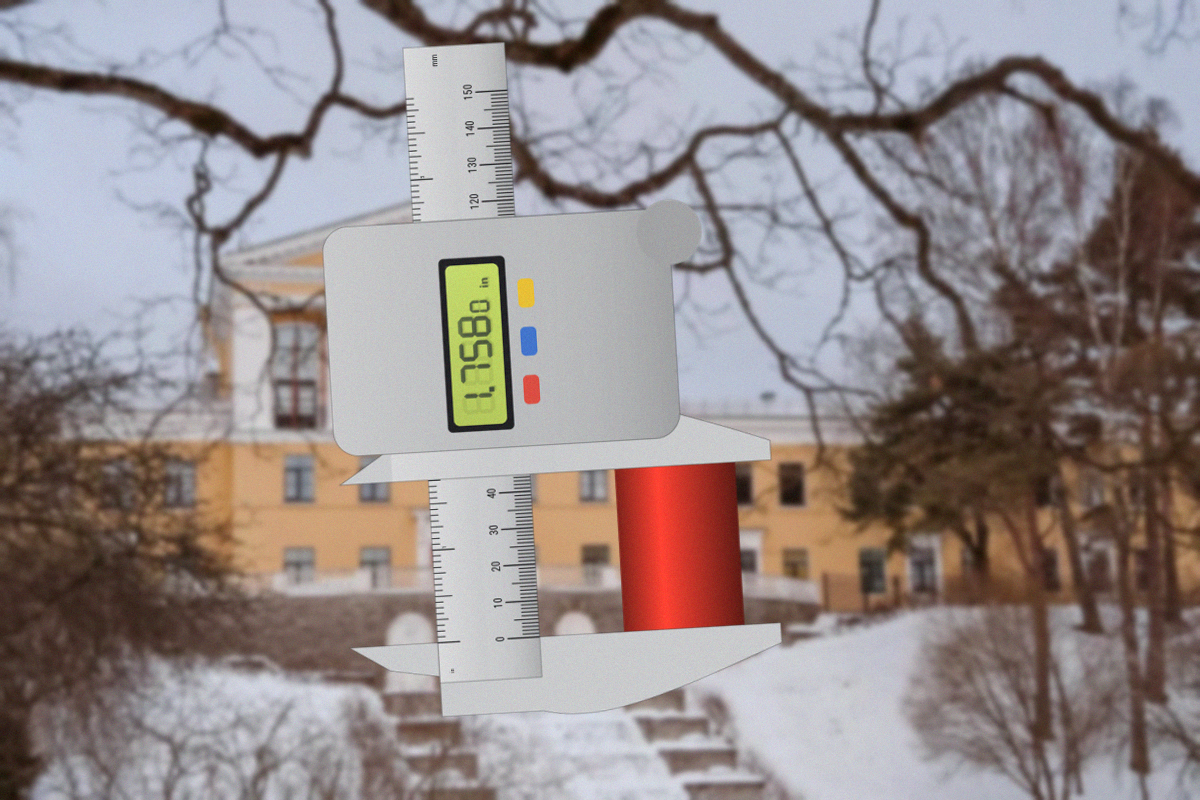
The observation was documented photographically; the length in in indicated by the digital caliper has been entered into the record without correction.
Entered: 1.7580 in
